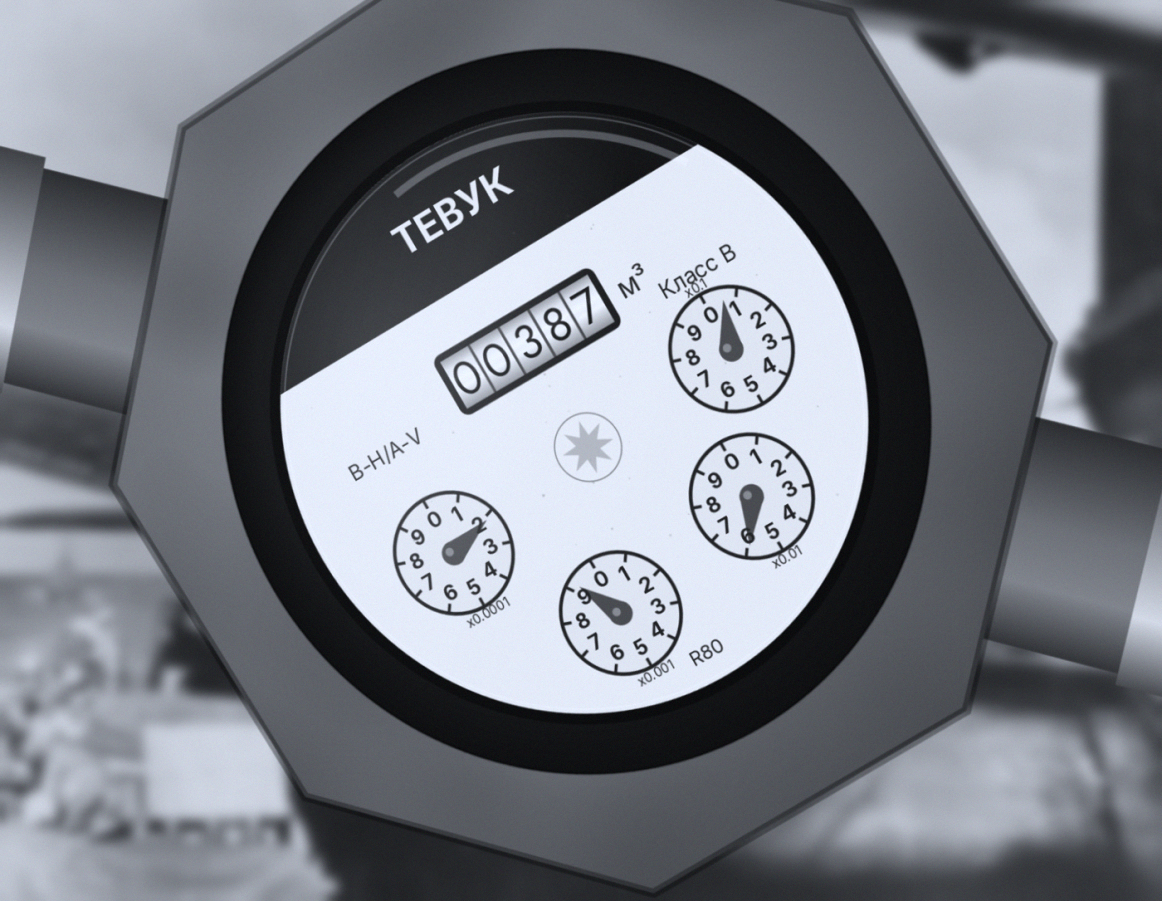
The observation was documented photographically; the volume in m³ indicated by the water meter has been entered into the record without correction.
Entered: 387.0592 m³
